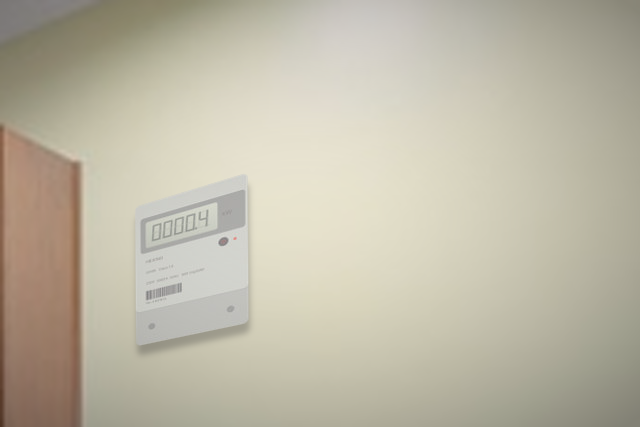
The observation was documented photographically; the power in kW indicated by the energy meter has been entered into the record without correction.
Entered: 0.4 kW
